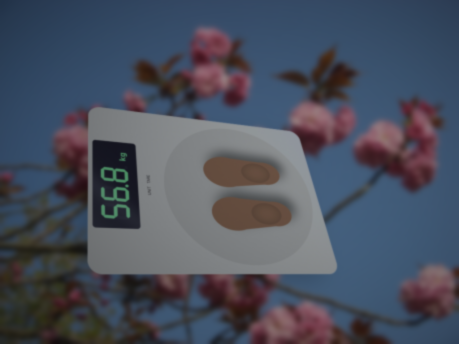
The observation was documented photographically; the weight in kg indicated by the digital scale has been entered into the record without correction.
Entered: 56.8 kg
